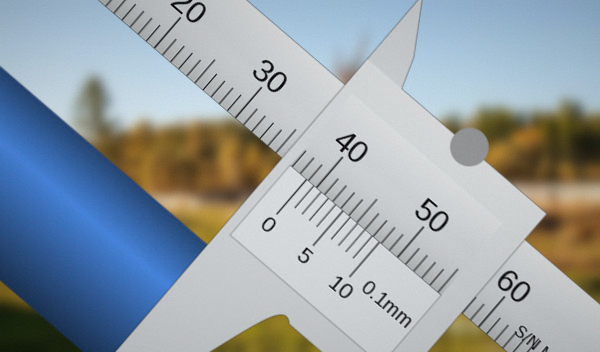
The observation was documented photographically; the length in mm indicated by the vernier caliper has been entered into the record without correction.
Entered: 38.8 mm
